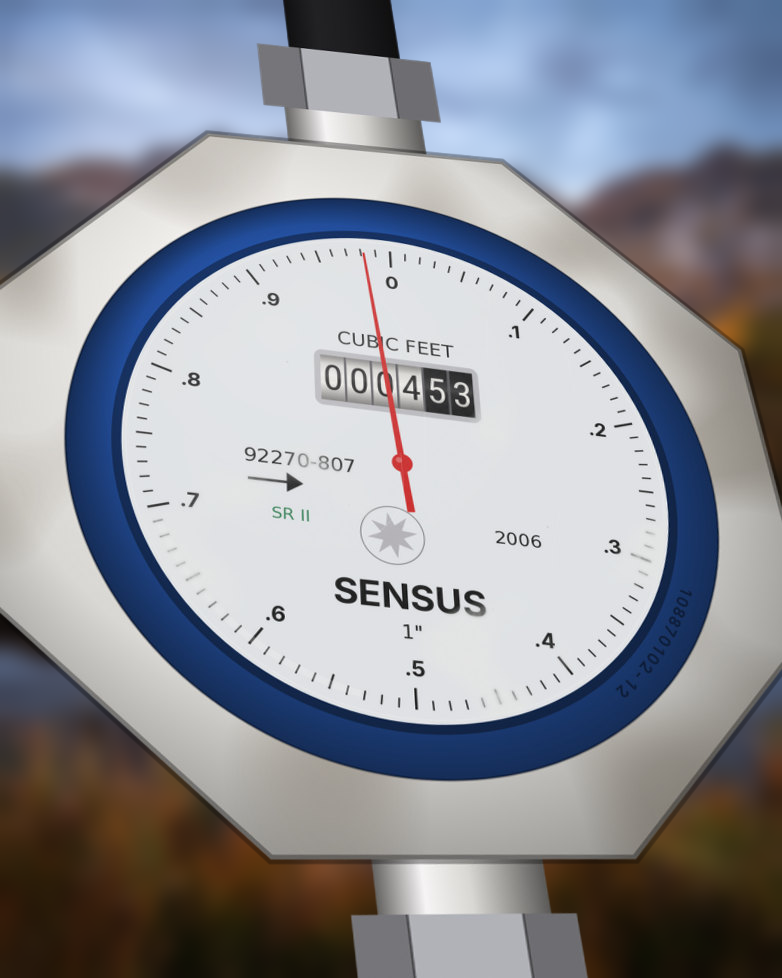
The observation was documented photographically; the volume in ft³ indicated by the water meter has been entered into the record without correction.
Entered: 452.98 ft³
